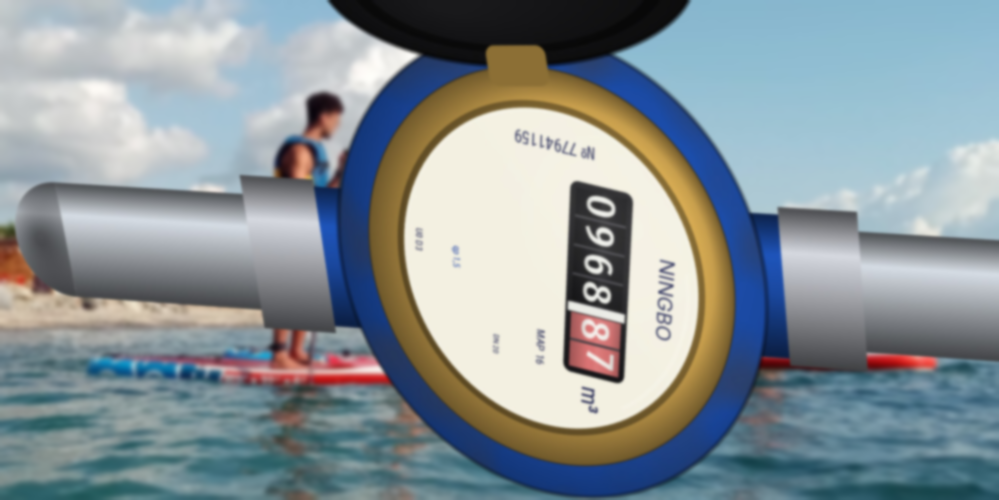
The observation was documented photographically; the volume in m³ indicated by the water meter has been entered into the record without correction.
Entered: 968.87 m³
